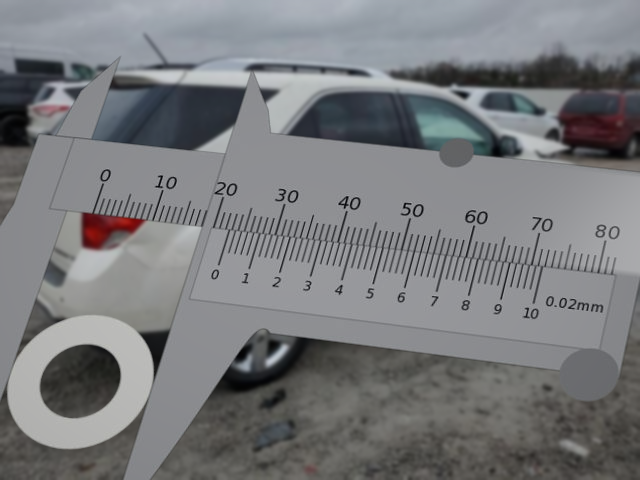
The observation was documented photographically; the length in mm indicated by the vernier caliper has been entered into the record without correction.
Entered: 22.6 mm
